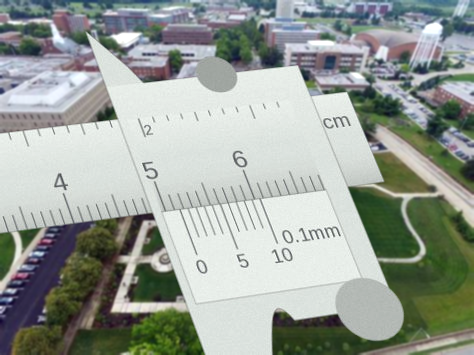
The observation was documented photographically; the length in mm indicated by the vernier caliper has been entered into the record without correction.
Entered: 51.6 mm
